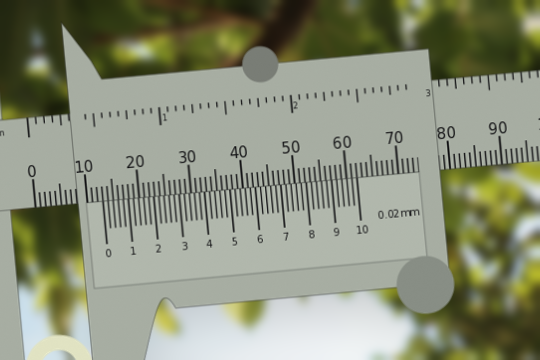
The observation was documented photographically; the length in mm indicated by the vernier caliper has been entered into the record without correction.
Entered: 13.0 mm
